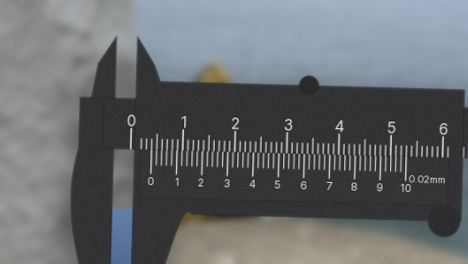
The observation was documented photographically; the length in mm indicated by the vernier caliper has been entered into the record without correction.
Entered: 4.0 mm
